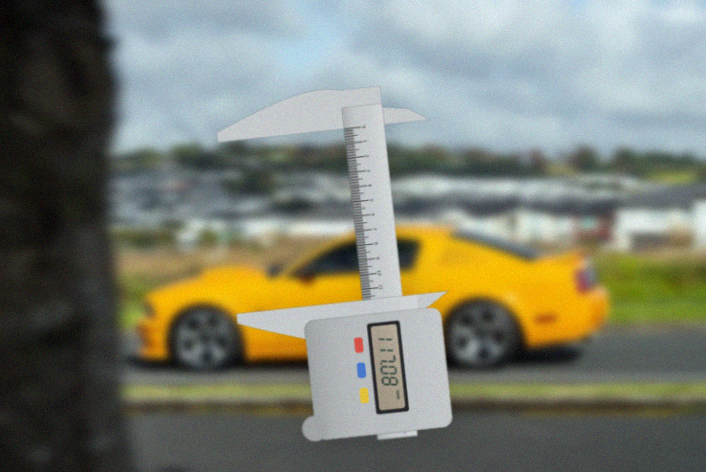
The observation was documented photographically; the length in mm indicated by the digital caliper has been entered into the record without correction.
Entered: 117.08 mm
